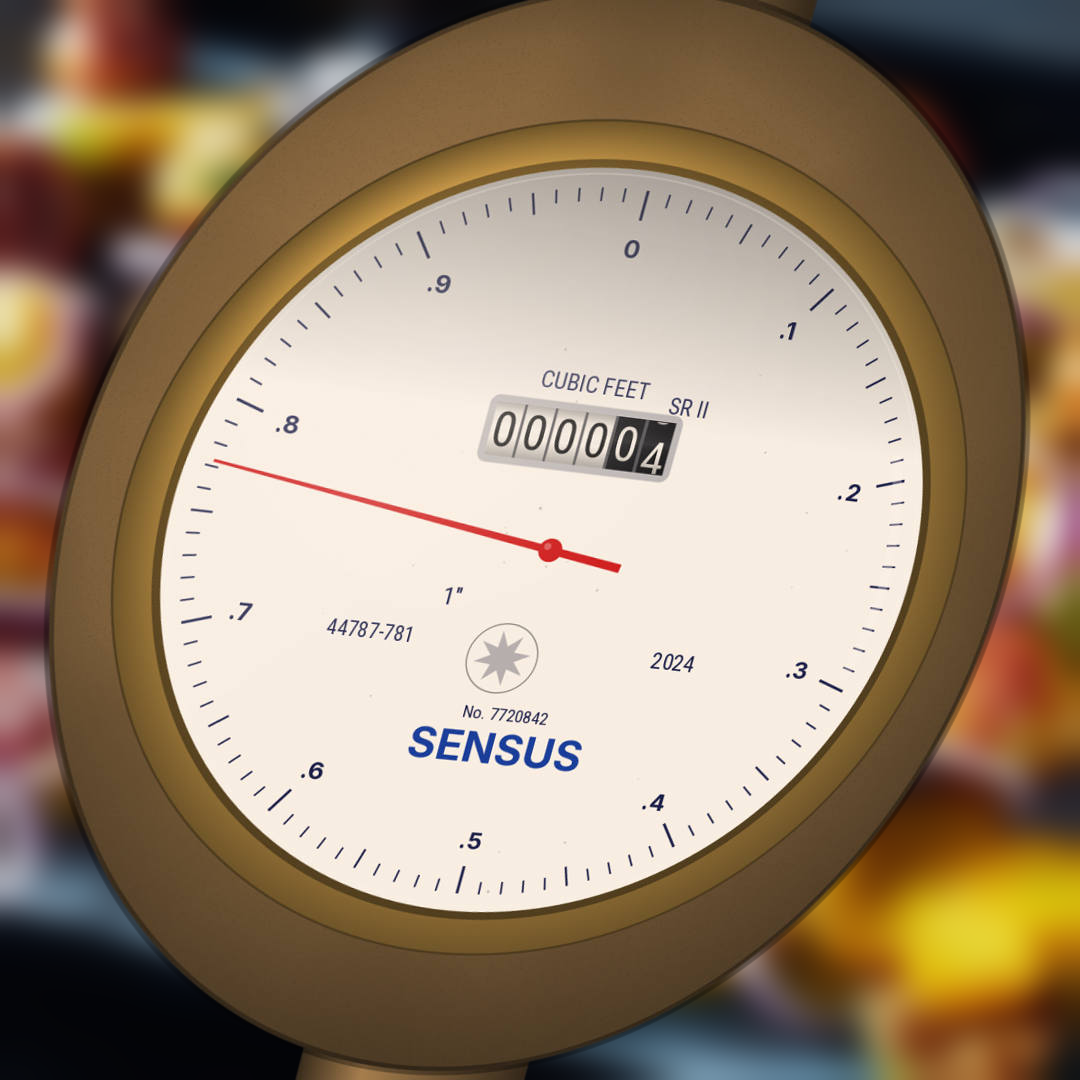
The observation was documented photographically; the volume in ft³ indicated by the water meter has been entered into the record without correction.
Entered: 3.77 ft³
